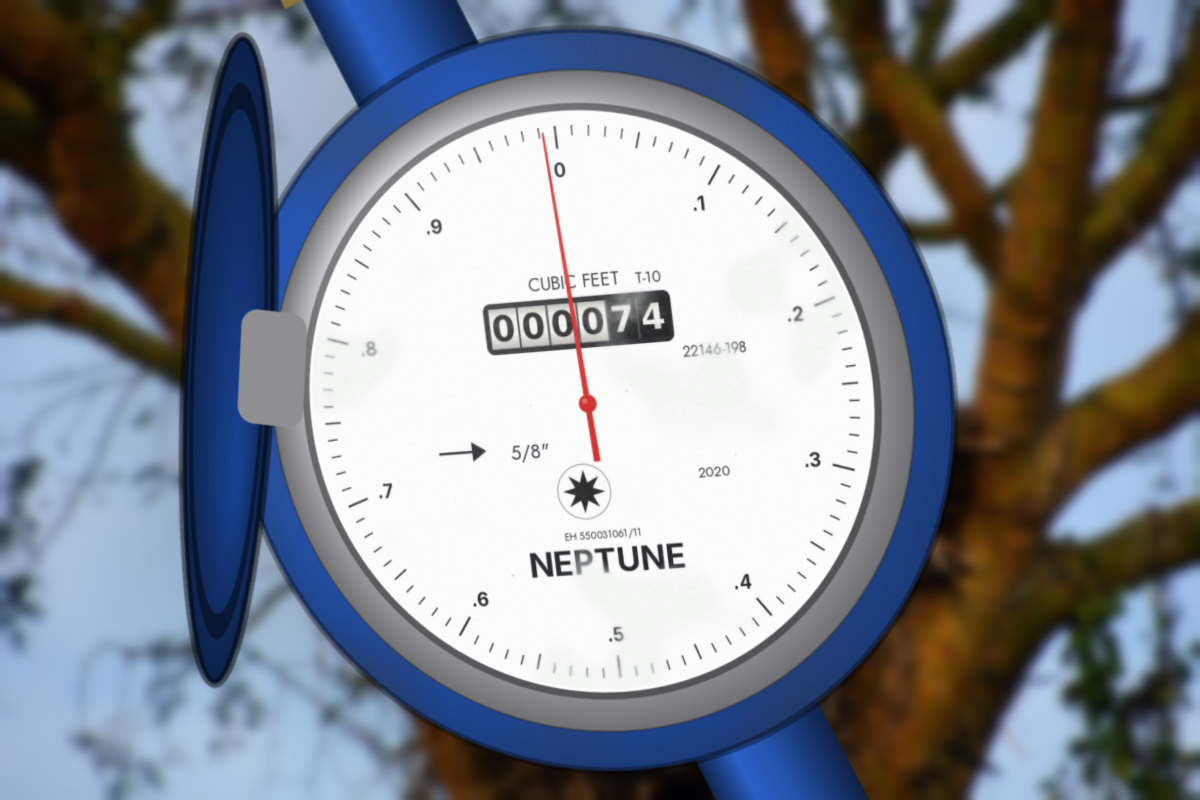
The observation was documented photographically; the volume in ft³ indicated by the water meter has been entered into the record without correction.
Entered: 73.99 ft³
